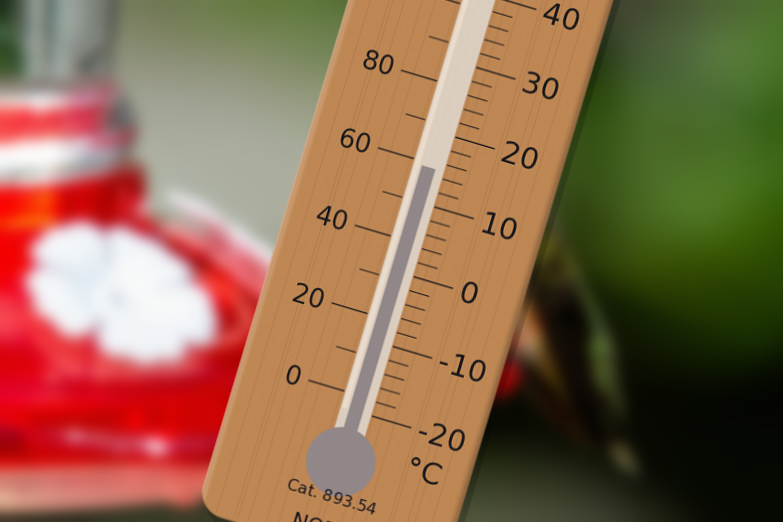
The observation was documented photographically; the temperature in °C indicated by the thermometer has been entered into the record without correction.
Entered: 15 °C
